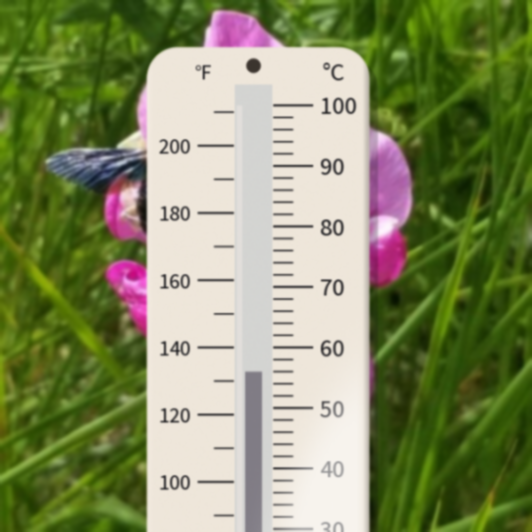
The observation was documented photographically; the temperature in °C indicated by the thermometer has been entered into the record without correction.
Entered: 56 °C
